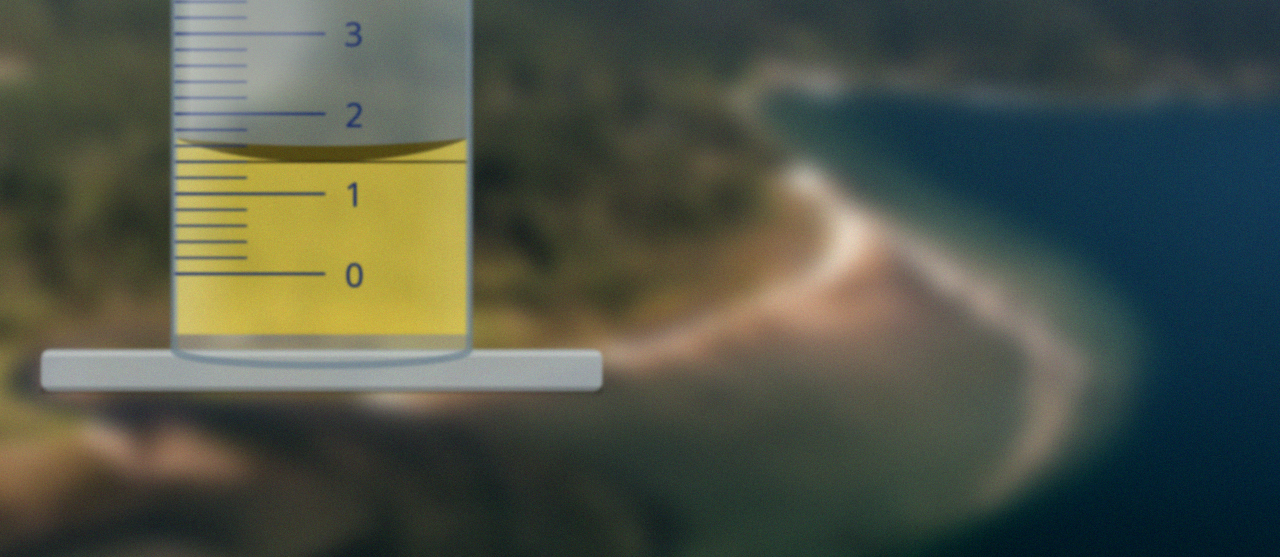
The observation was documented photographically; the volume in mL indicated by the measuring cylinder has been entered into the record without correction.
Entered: 1.4 mL
